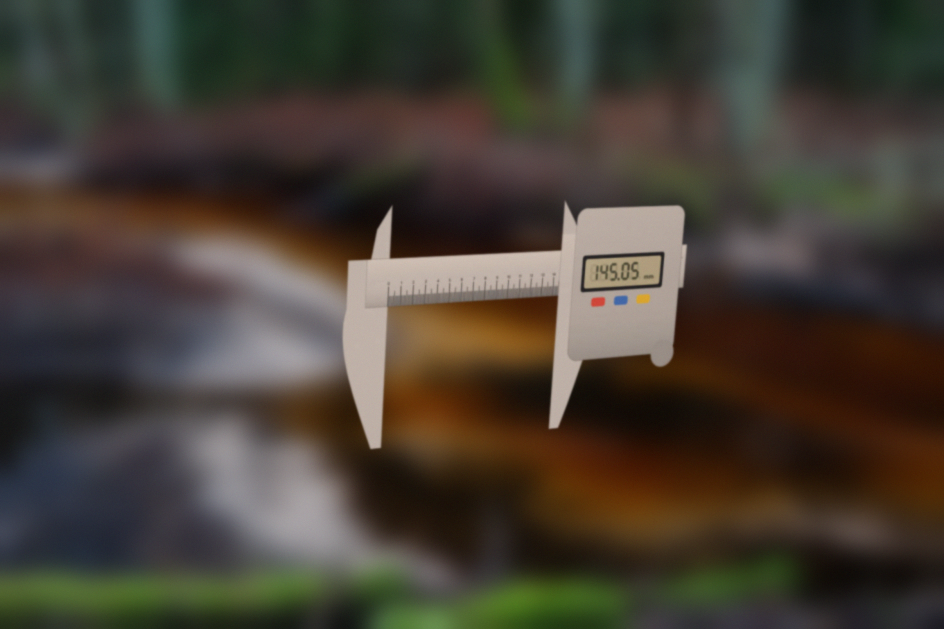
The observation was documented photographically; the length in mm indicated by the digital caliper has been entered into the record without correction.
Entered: 145.05 mm
